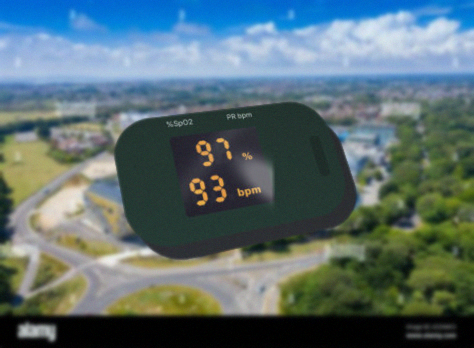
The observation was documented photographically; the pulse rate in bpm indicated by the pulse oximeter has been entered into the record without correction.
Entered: 93 bpm
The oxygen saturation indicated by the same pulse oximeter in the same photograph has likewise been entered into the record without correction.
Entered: 97 %
